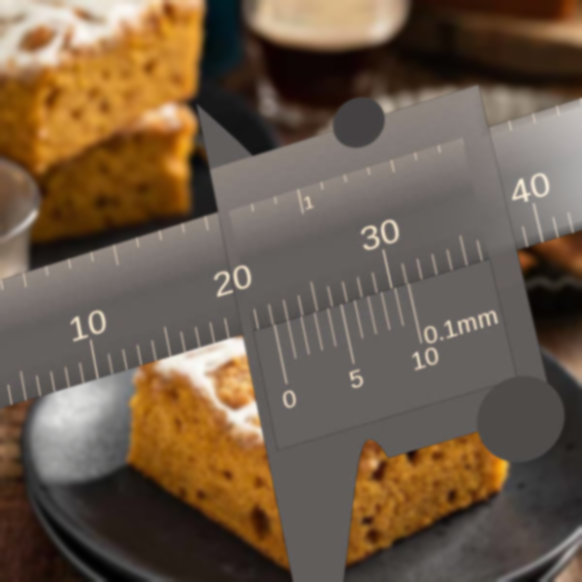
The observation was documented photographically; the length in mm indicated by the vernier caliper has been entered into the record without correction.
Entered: 22.1 mm
